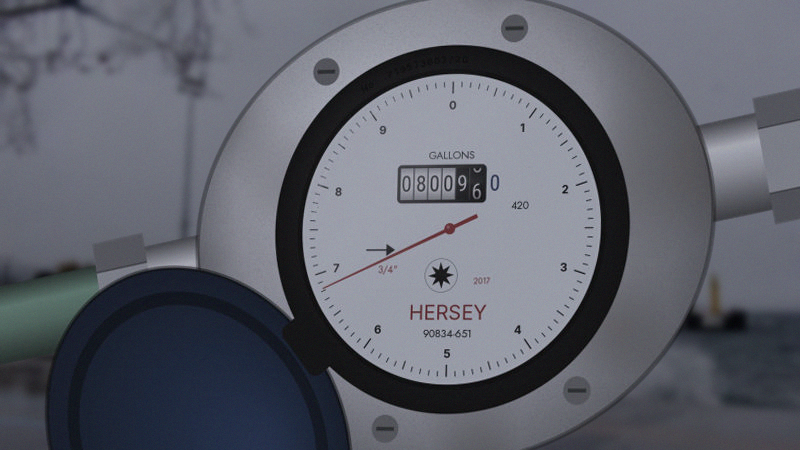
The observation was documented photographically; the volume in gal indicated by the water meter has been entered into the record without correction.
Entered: 800956.8 gal
